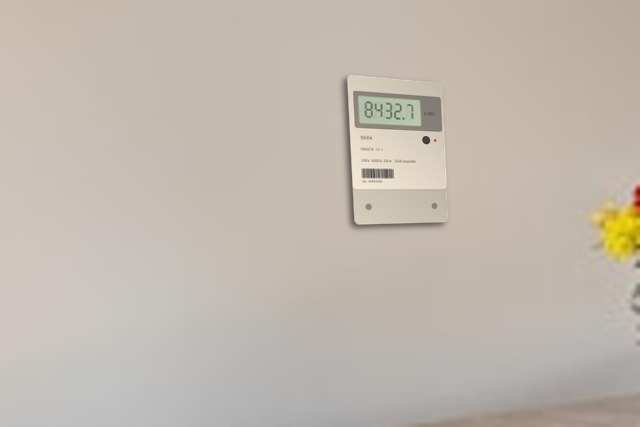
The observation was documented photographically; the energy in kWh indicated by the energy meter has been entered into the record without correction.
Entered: 8432.7 kWh
